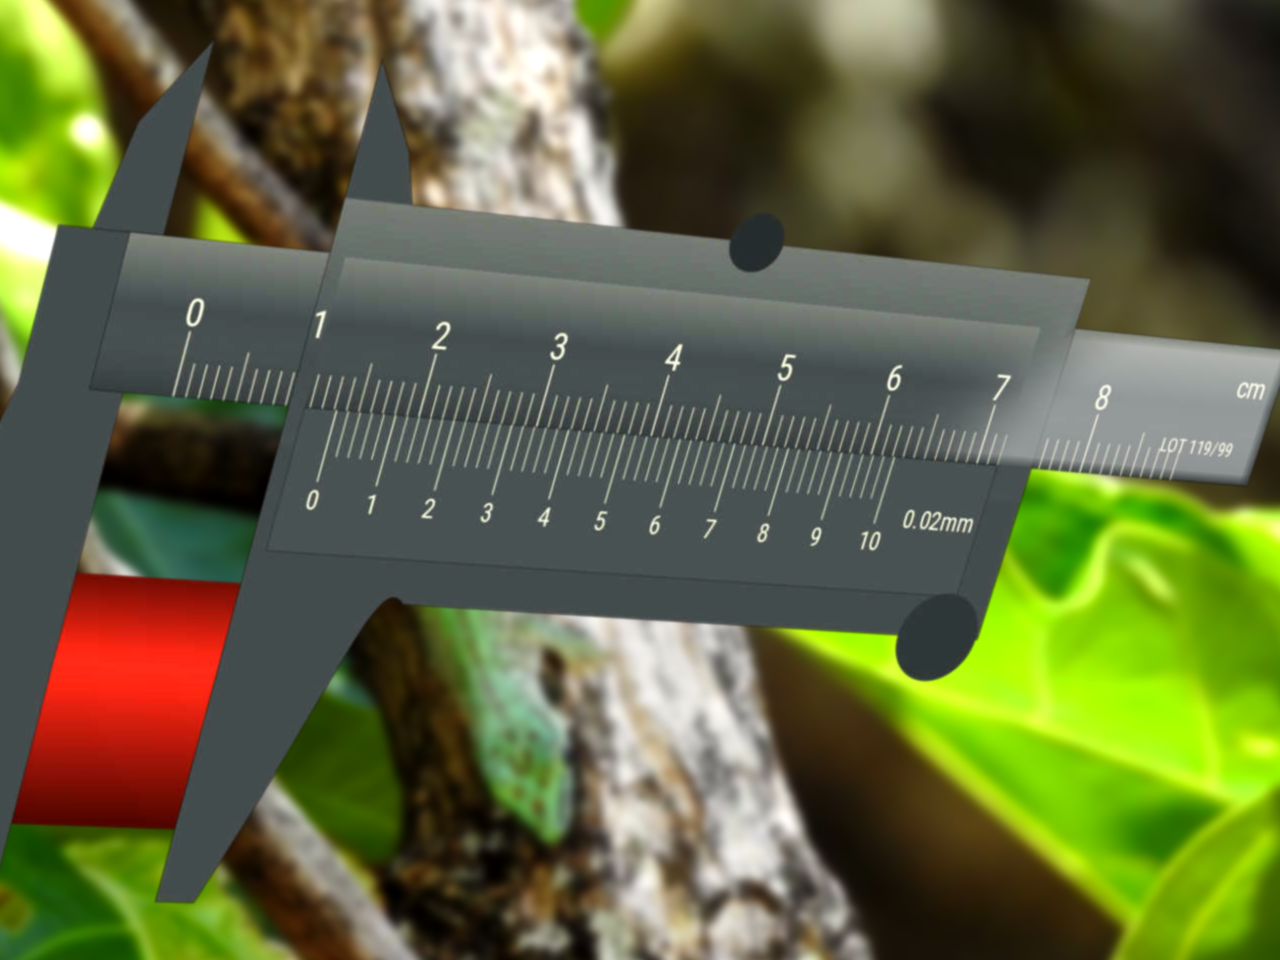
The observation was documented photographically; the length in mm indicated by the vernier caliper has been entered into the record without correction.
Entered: 13.2 mm
